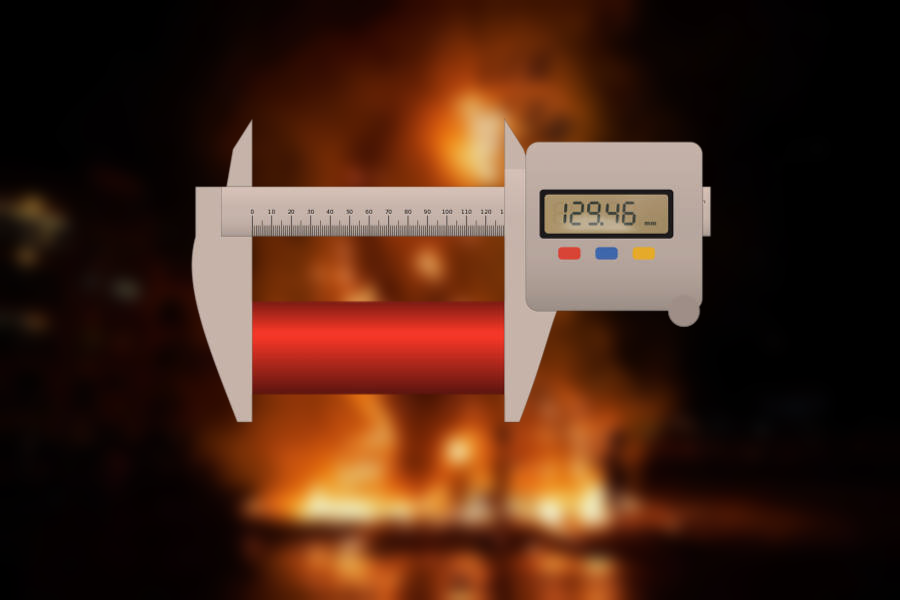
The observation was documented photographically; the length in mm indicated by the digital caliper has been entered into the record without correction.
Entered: 129.46 mm
